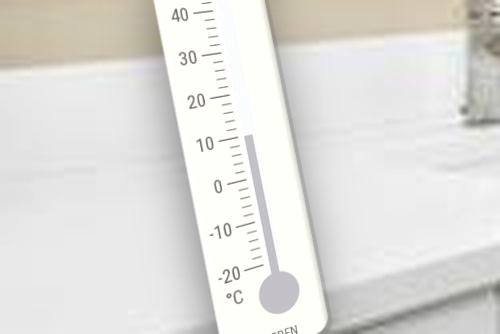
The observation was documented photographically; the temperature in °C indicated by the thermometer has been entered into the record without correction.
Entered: 10 °C
